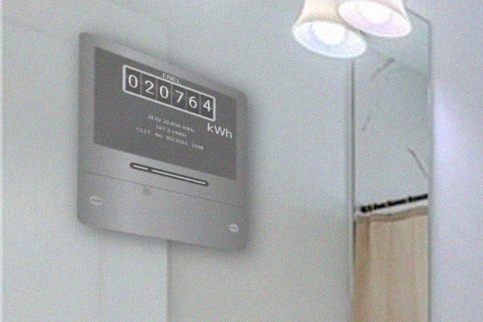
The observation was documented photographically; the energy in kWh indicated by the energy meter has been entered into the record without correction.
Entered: 20764 kWh
